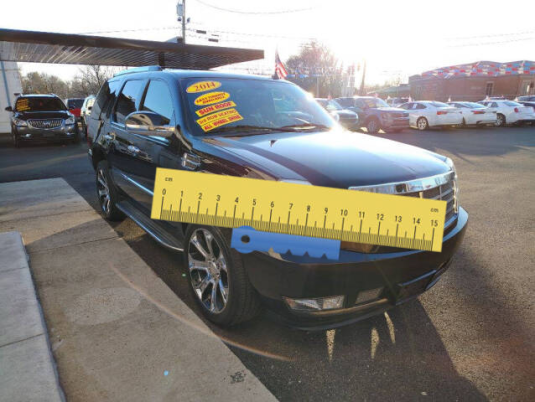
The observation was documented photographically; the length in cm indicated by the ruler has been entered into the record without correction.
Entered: 6 cm
